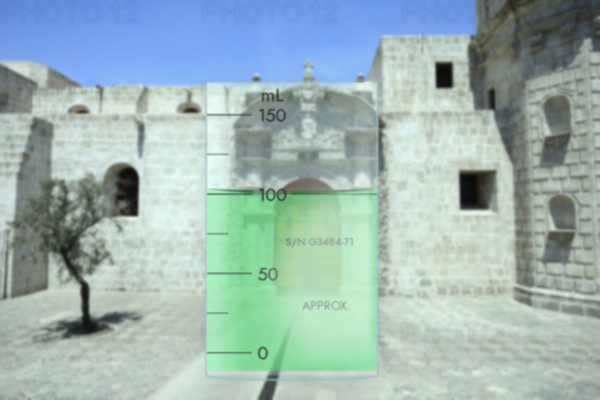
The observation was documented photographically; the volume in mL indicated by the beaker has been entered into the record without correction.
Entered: 100 mL
